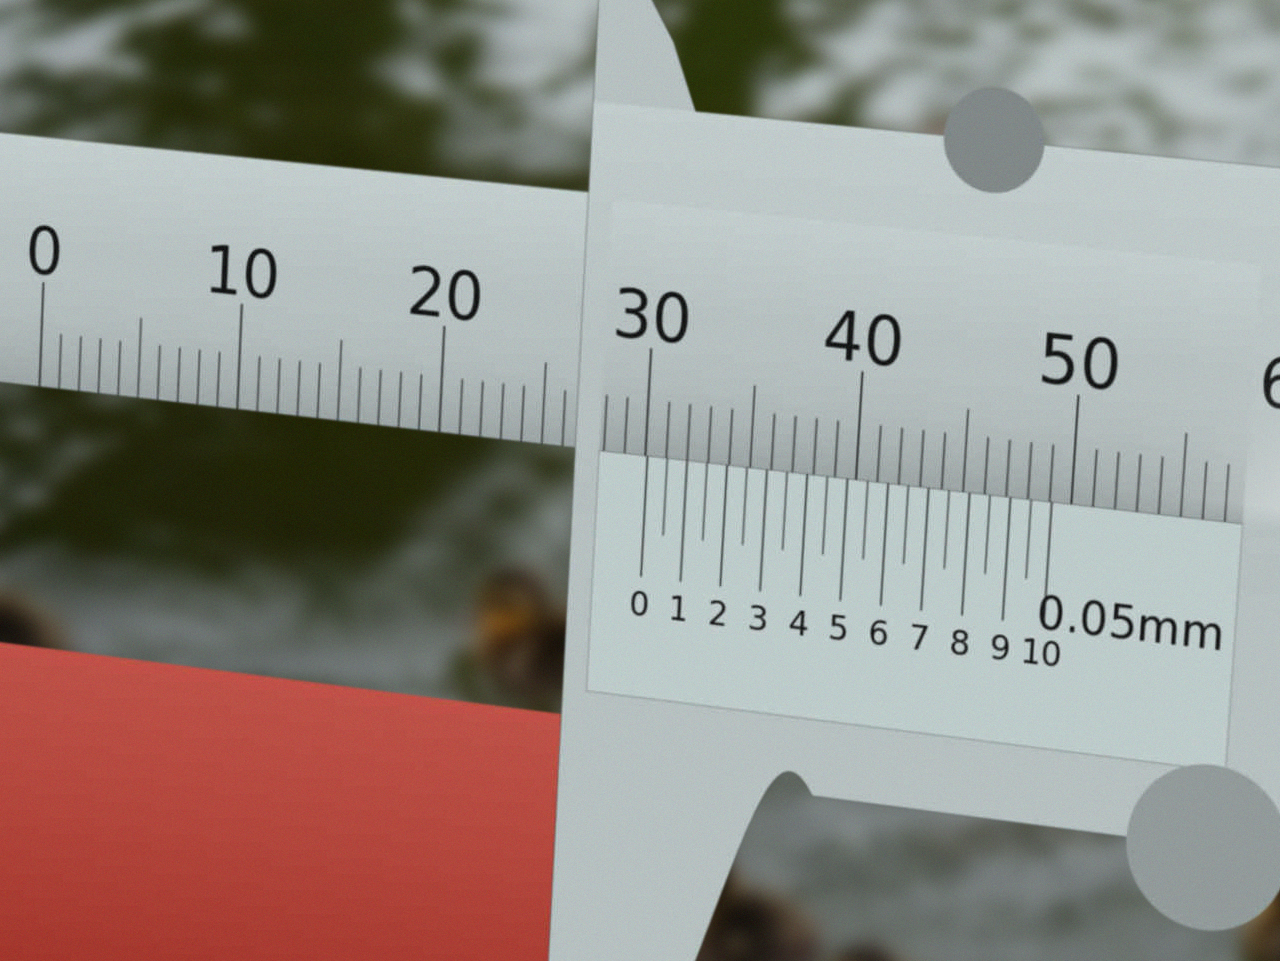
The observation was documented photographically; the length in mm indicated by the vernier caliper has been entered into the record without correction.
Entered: 30.1 mm
